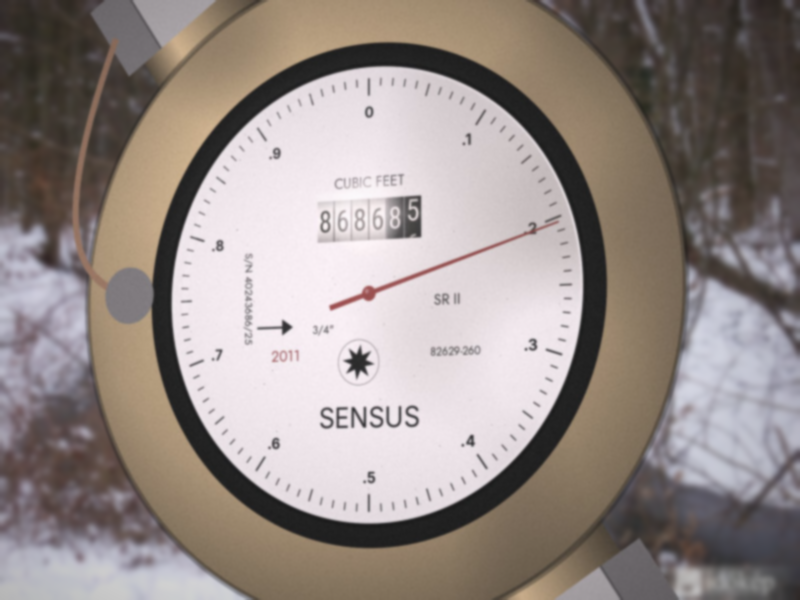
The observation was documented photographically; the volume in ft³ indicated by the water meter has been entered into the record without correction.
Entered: 868685.20 ft³
